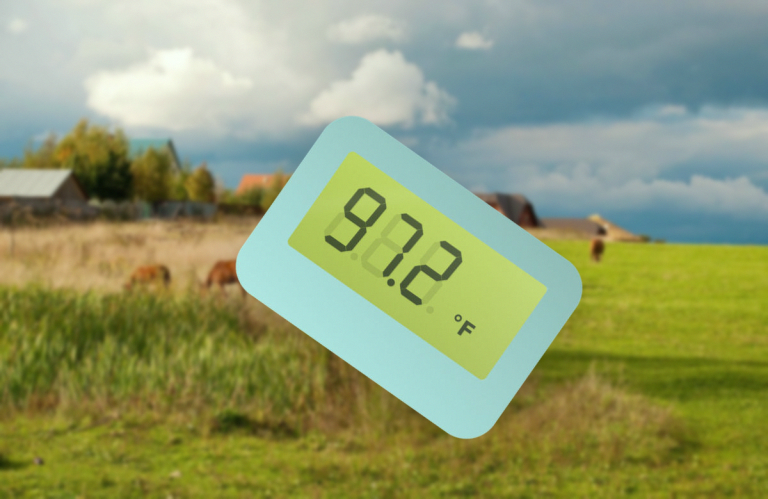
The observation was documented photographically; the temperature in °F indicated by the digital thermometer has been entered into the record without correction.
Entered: 97.2 °F
